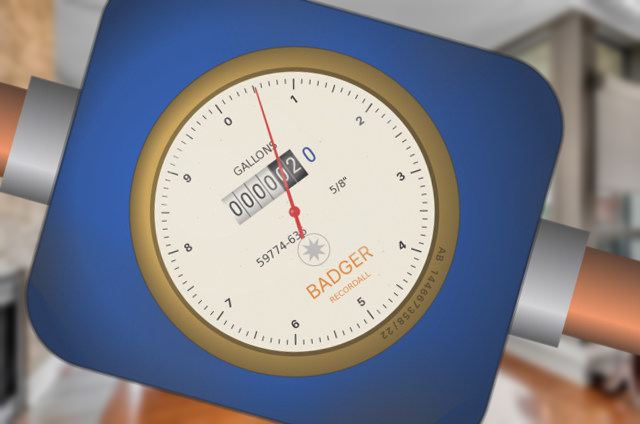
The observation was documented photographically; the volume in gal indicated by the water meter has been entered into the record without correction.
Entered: 20.5 gal
